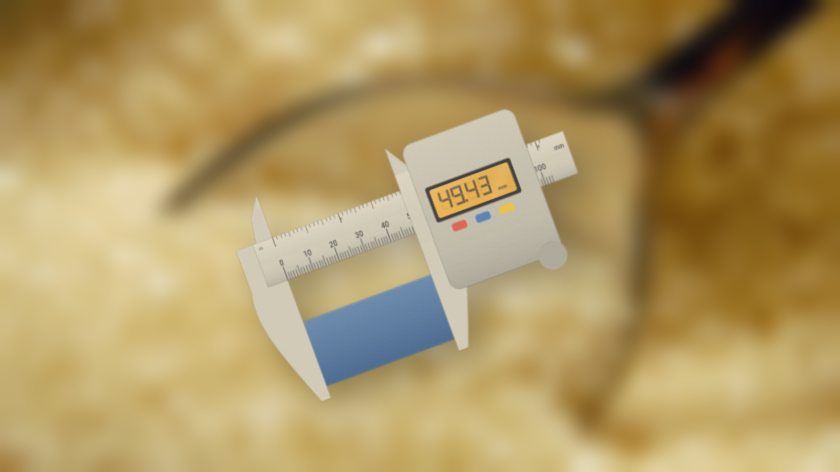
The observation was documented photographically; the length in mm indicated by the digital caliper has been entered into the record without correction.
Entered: 49.43 mm
